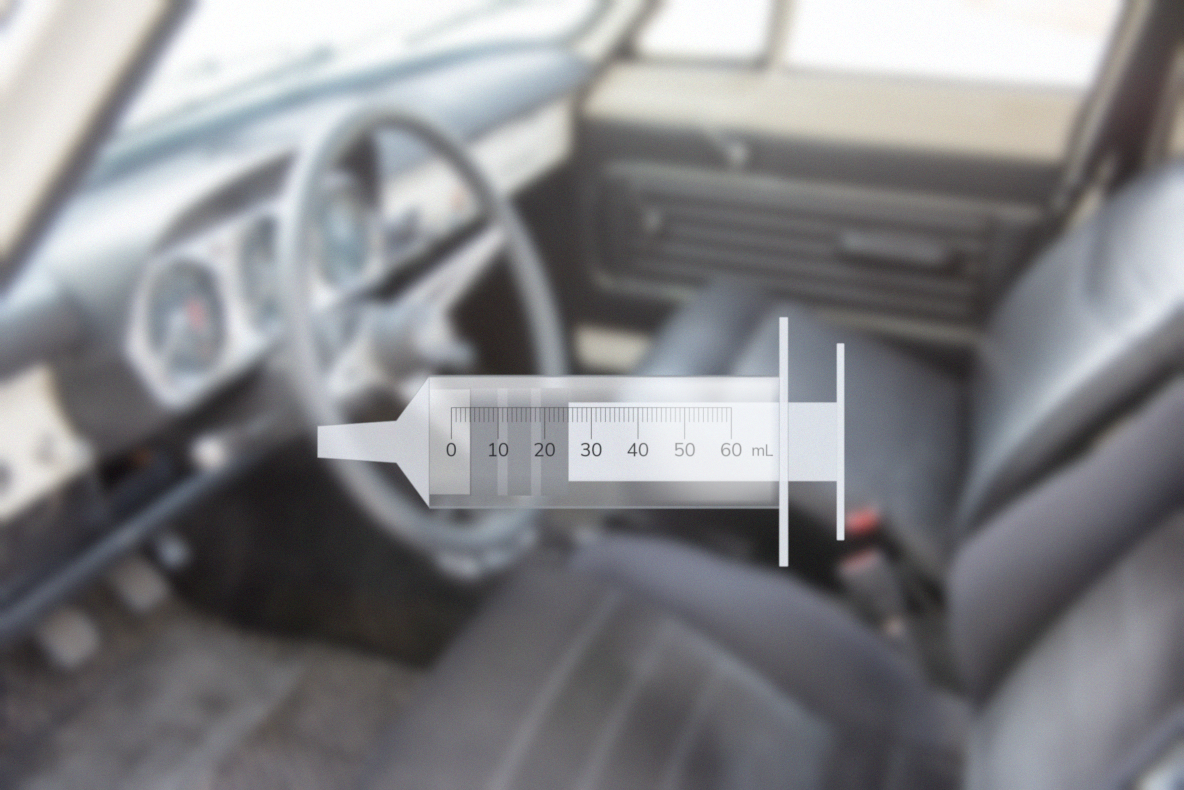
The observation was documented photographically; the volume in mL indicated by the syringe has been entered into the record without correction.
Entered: 4 mL
